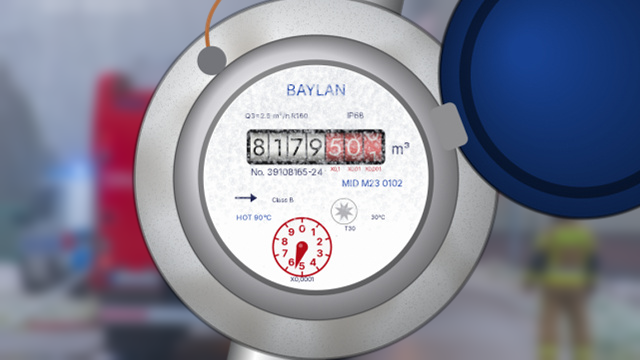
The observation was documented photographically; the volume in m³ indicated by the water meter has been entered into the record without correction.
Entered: 8179.5005 m³
